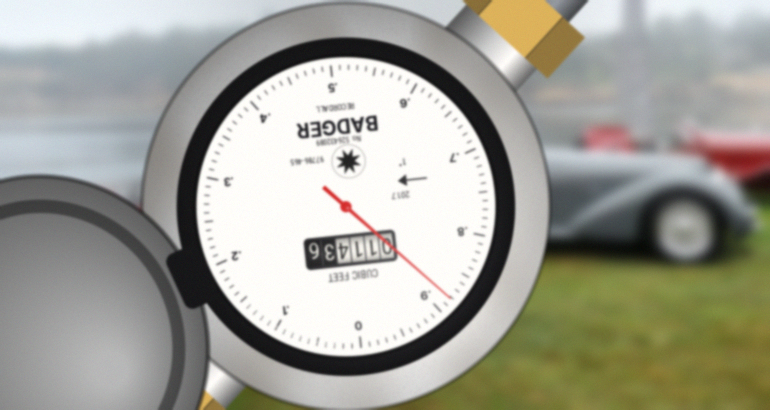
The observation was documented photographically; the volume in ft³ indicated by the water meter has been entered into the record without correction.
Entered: 11435.88 ft³
